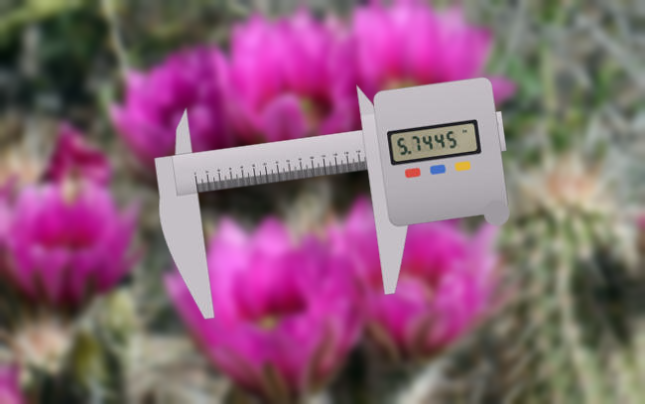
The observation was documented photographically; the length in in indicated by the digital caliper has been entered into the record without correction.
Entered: 5.7445 in
